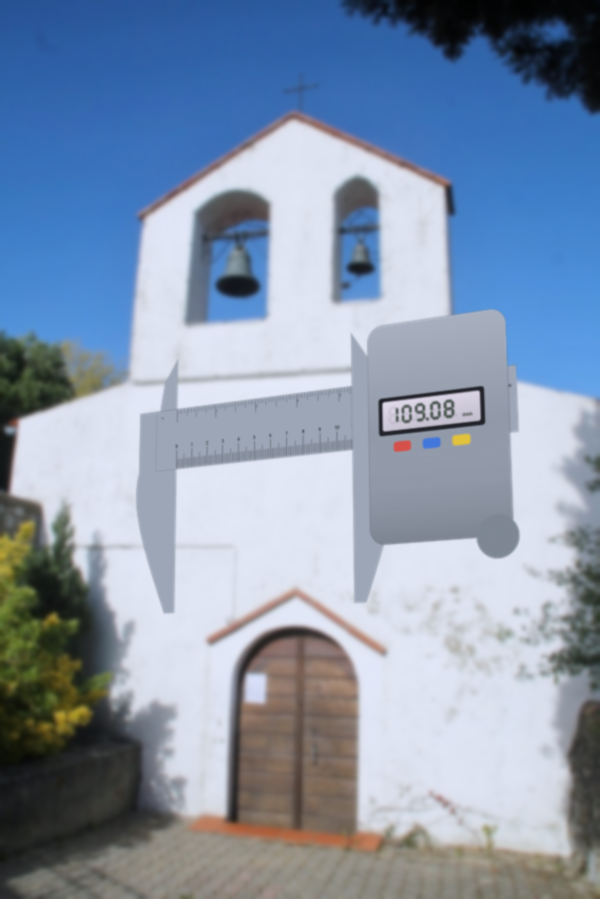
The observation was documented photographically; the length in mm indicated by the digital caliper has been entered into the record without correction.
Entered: 109.08 mm
